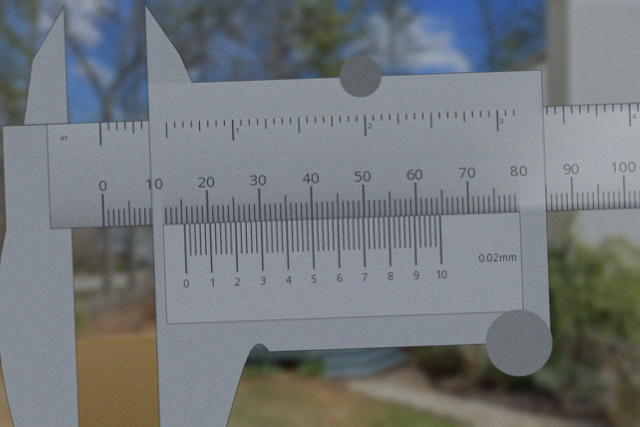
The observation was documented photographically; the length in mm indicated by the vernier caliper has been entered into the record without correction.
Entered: 15.5 mm
